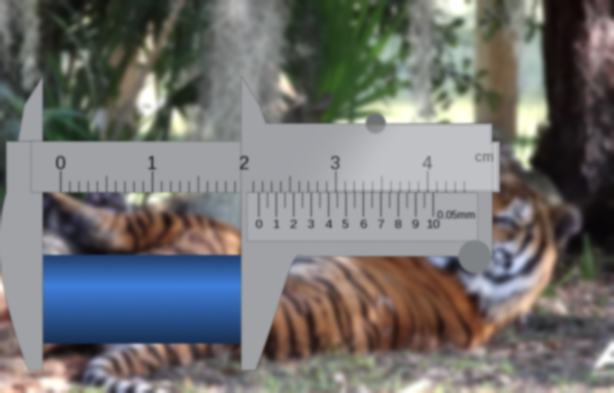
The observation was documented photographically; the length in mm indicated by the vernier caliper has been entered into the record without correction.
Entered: 21.6 mm
